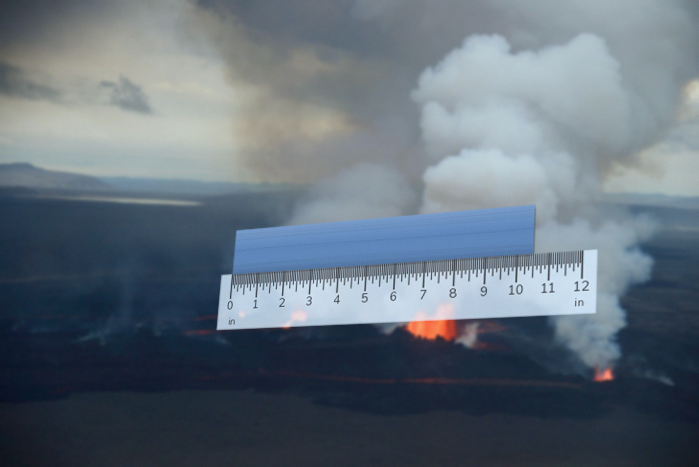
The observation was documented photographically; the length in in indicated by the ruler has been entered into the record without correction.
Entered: 10.5 in
